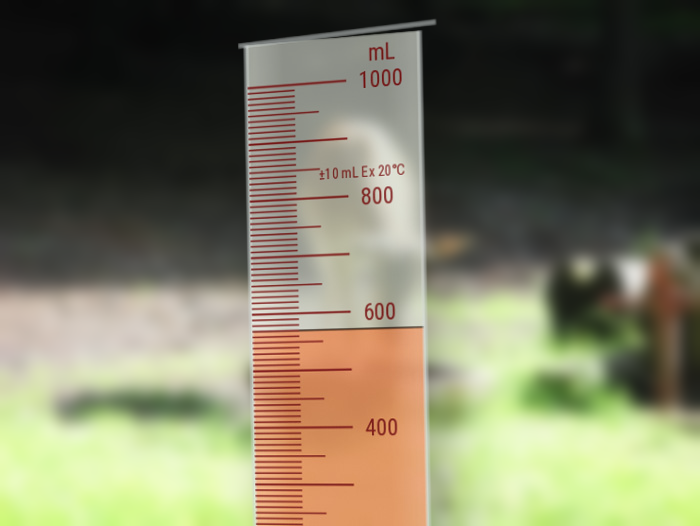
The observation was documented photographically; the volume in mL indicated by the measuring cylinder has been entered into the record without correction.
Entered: 570 mL
